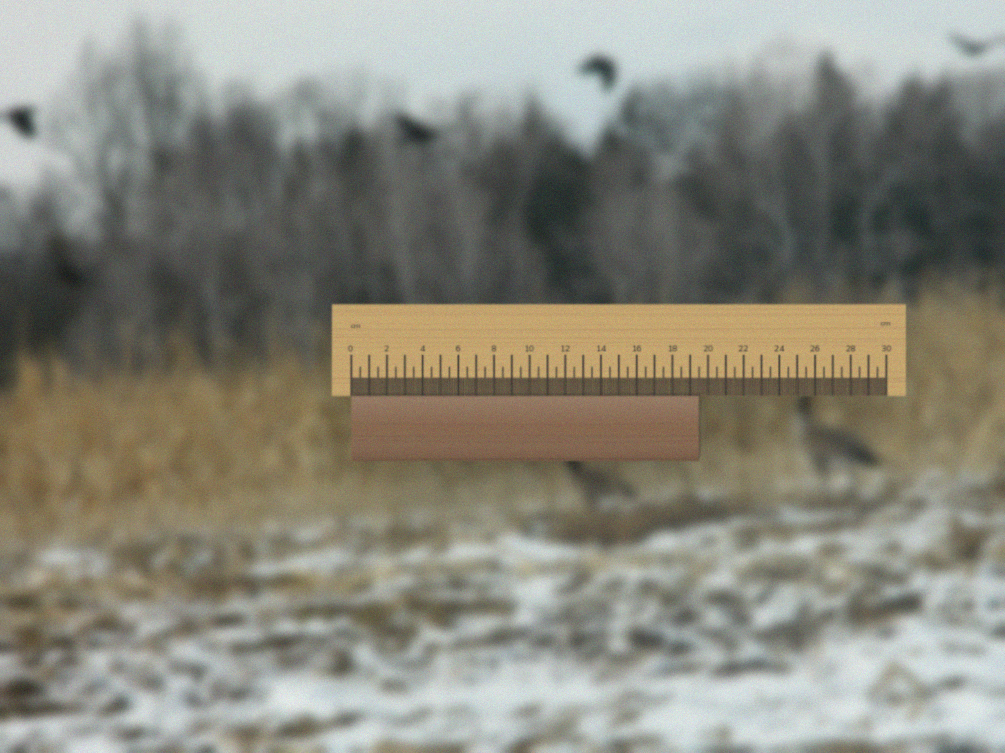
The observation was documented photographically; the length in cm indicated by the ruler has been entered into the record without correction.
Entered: 19.5 cm
